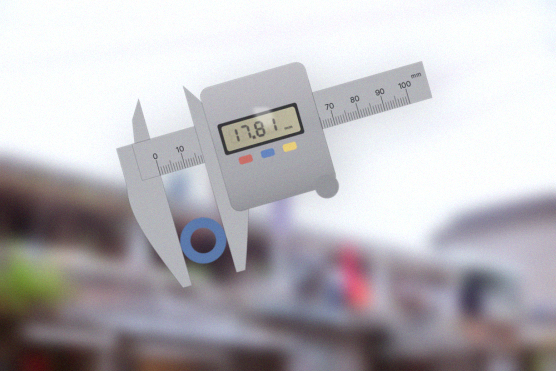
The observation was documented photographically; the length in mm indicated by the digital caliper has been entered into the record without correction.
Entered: 17.81 mm
